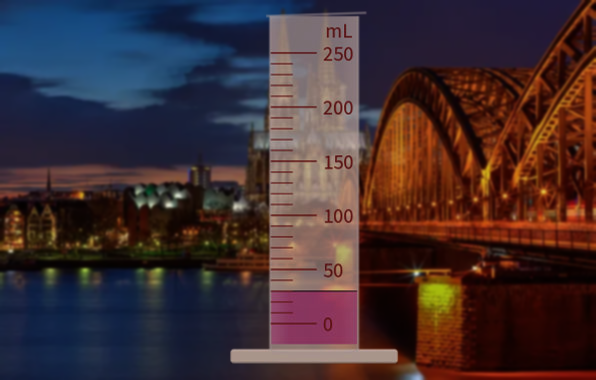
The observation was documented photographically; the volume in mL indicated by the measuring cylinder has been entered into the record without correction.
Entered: 30 mL
